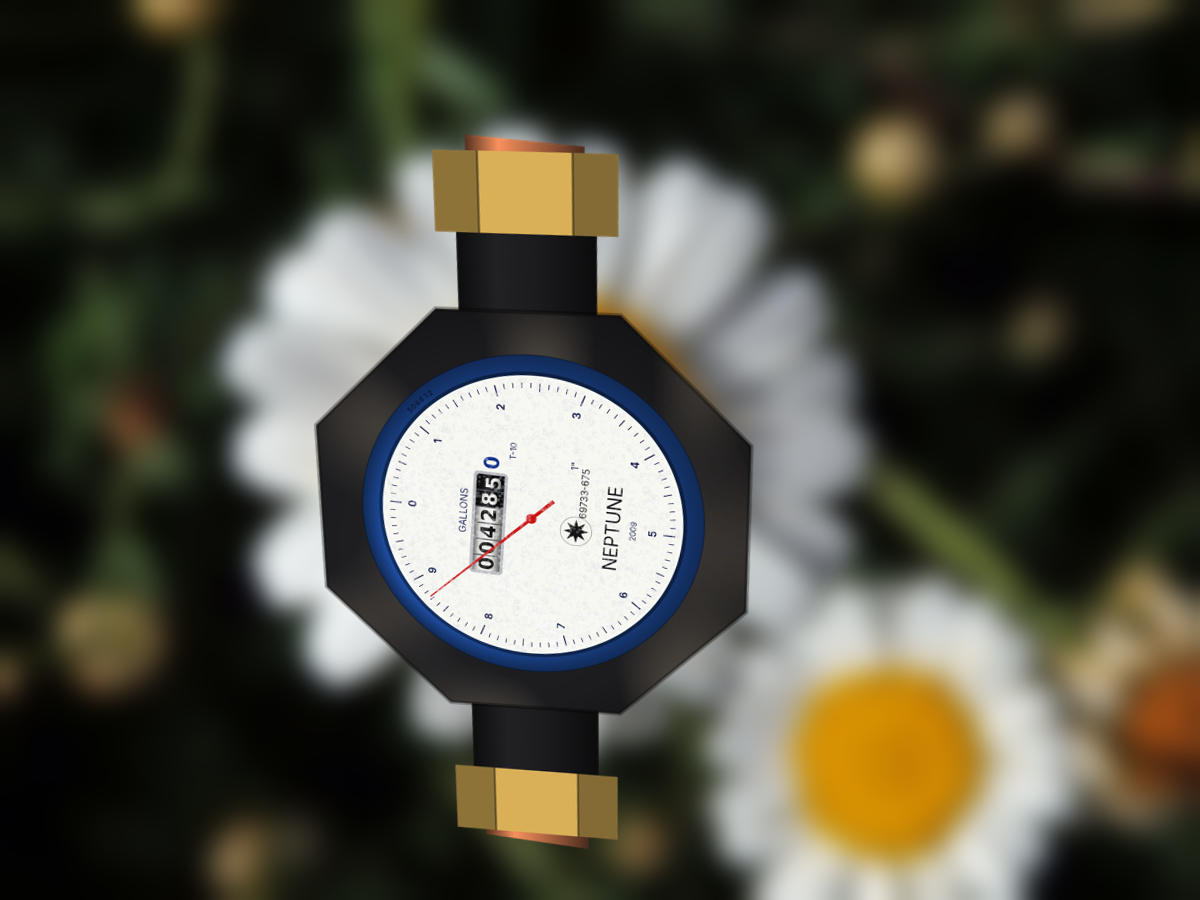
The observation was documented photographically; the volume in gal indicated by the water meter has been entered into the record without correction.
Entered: 42848.7 gal
